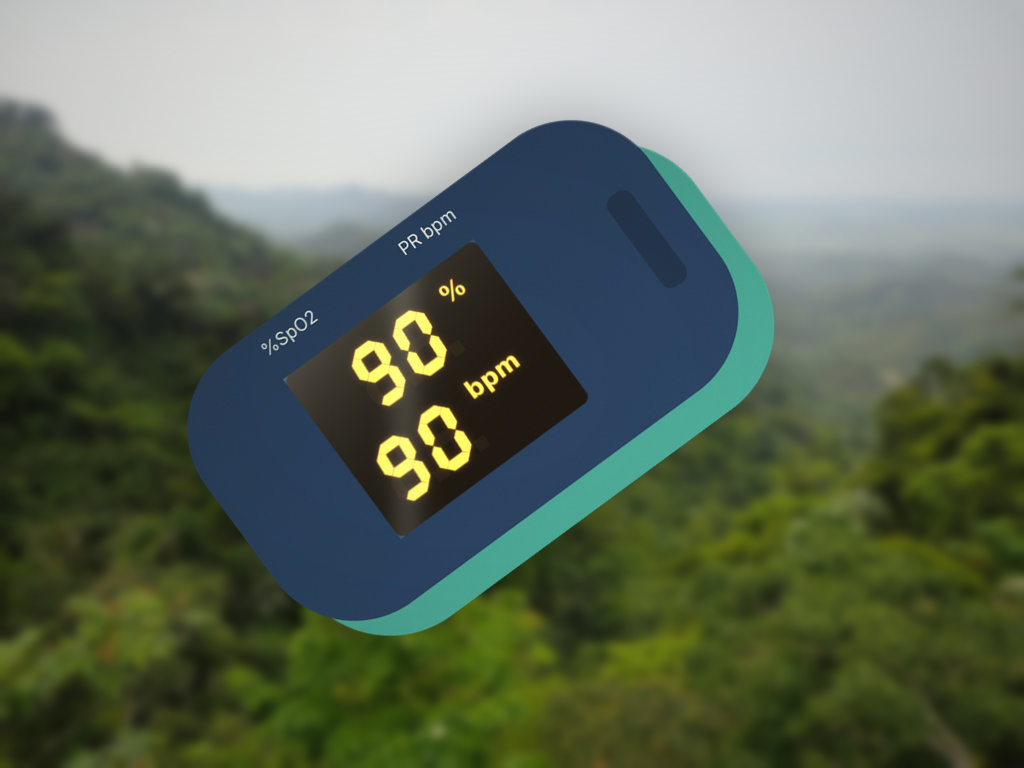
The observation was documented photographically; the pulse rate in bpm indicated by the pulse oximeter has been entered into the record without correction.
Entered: 90 bpm
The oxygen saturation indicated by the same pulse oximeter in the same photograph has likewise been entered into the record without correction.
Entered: 90 %
